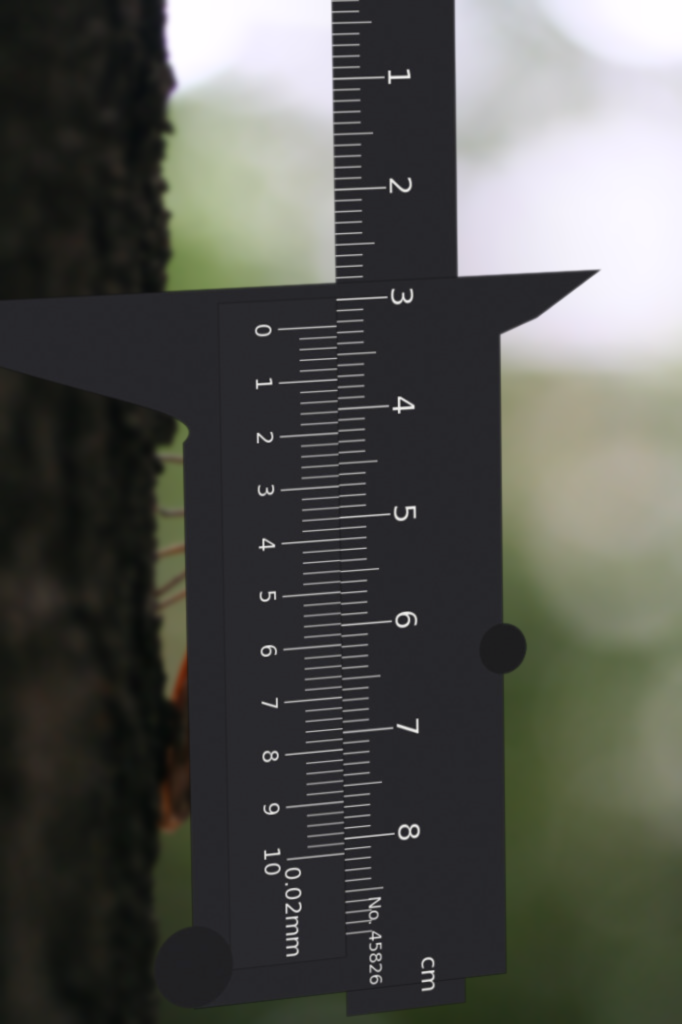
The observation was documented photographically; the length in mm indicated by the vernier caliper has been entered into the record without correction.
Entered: 32.4 mm
